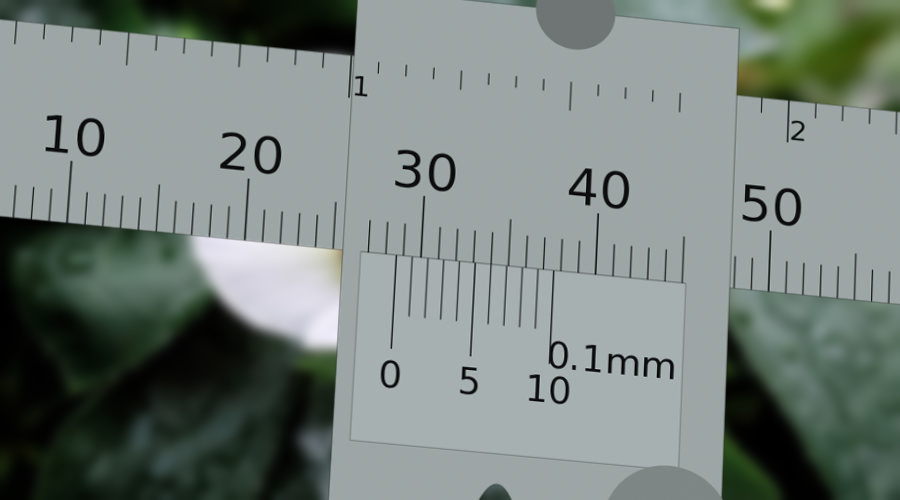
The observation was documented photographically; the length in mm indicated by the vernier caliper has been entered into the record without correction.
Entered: 28.6 mm
